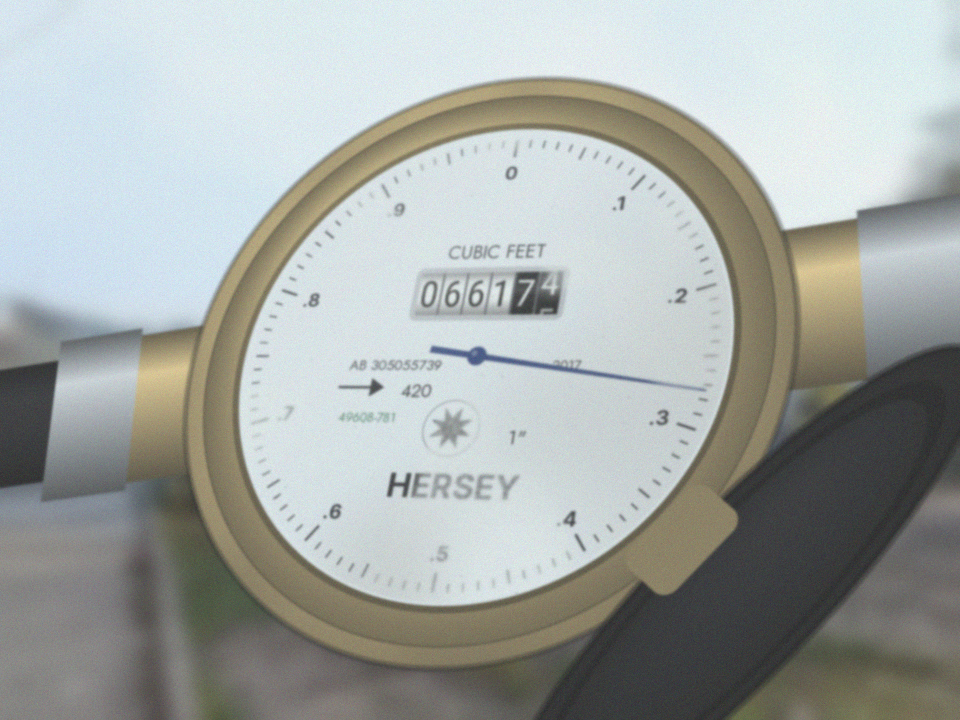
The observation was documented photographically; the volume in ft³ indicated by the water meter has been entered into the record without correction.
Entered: 66174.27 ft³
